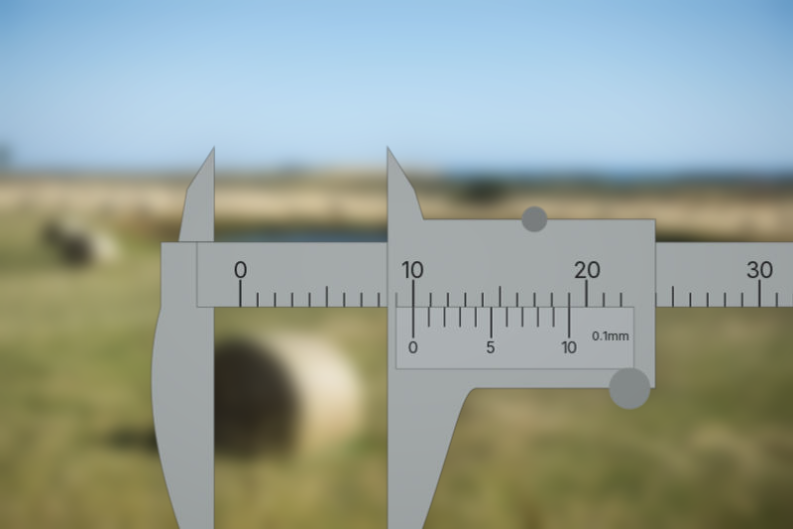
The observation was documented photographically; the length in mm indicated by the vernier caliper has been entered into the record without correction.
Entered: 10.0 mm
